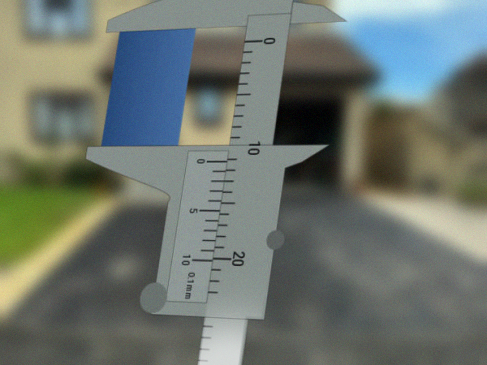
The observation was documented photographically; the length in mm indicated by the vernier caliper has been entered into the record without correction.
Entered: 11.2 mm
